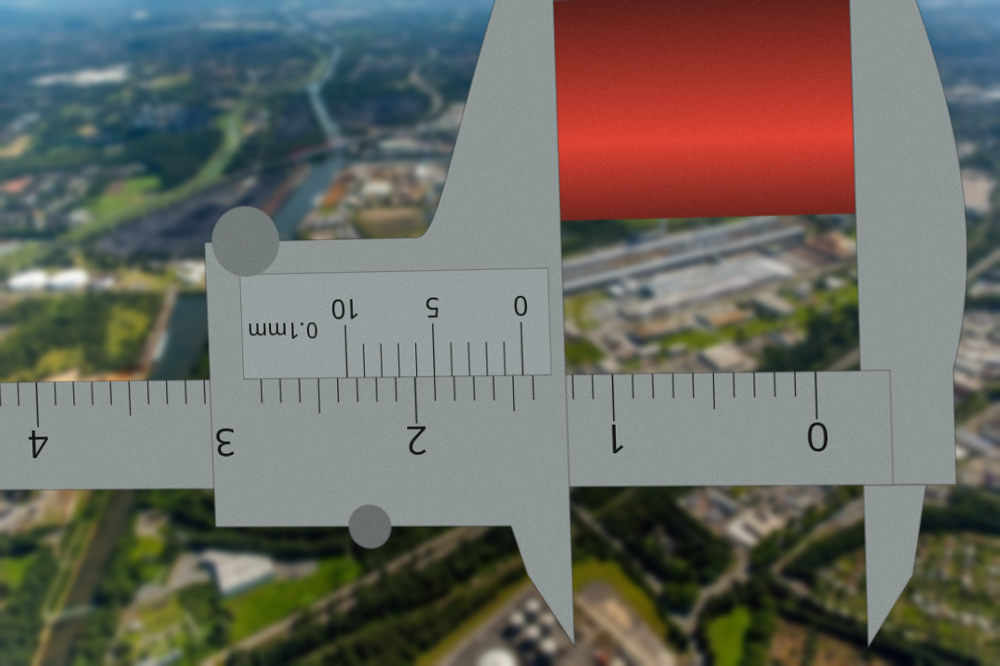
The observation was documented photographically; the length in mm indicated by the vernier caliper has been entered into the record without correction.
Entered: 14.5 mm
